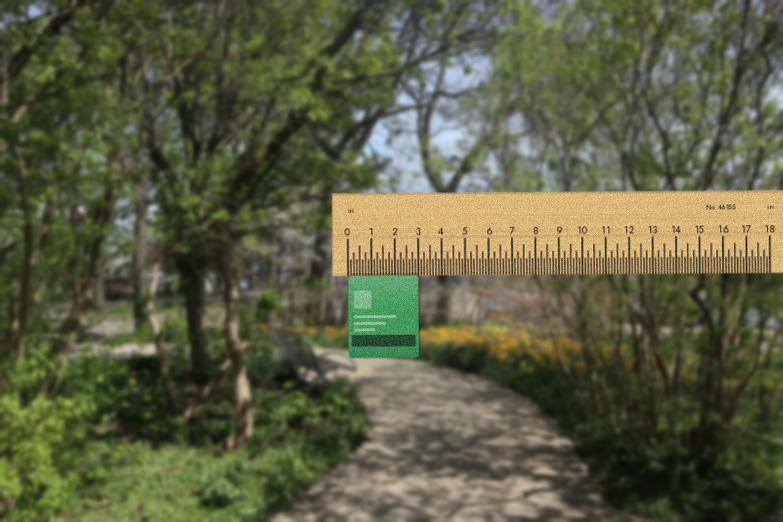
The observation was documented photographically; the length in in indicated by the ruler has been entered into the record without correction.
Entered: 3 in
